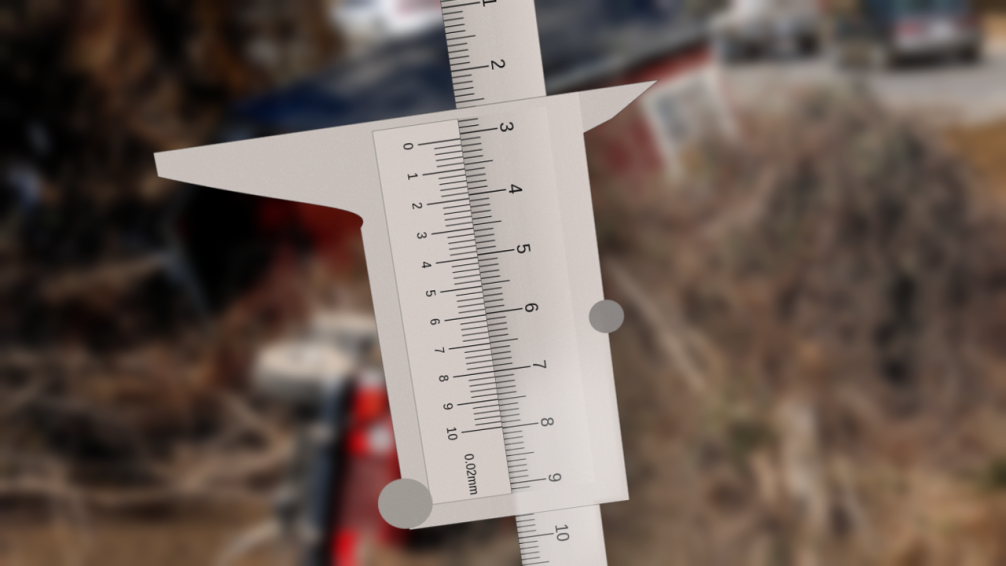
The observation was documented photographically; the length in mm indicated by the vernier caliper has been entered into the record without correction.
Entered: 30.8 mm
